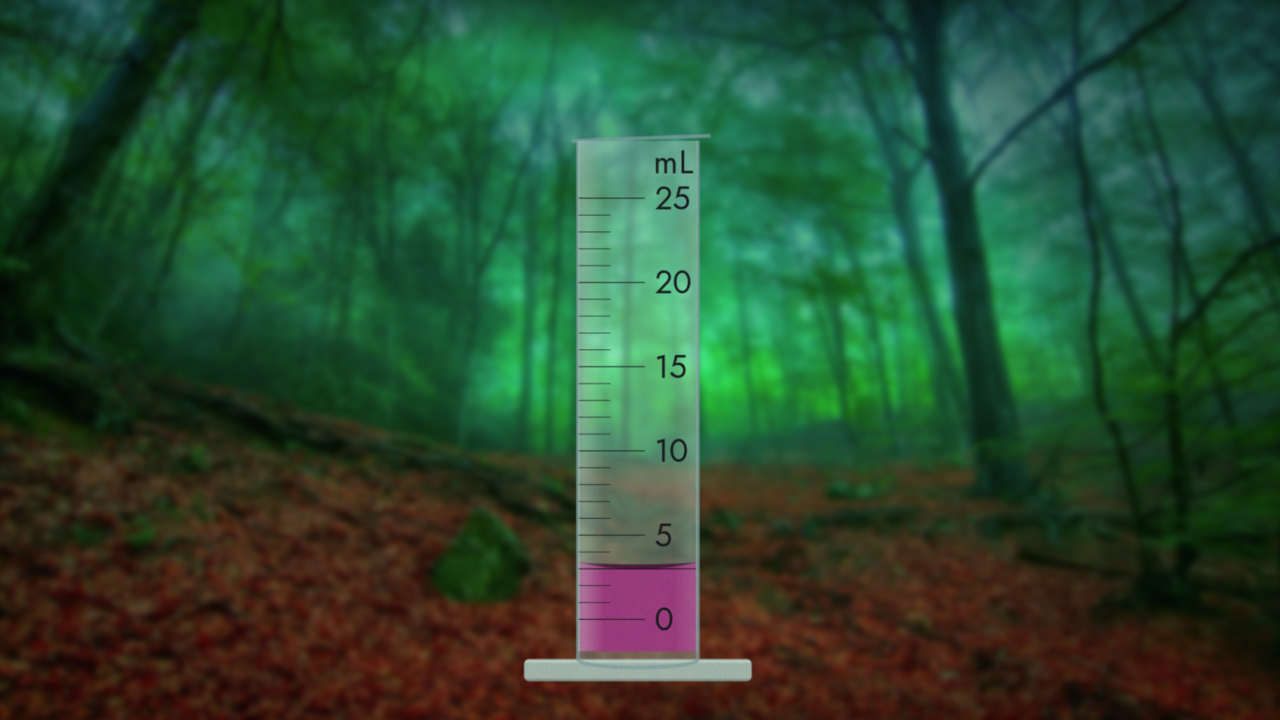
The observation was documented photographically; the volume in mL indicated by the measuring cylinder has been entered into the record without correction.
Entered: 3 mL
